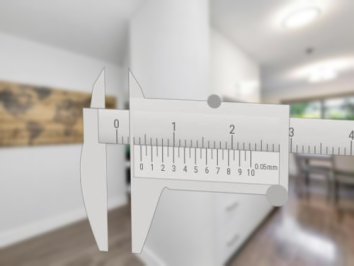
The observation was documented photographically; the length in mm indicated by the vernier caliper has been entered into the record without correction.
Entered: 4.2 mm
